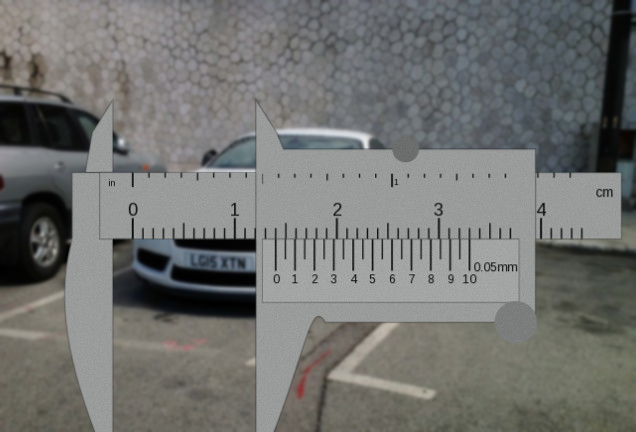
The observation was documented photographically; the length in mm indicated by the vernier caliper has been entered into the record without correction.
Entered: 14.0 mm
